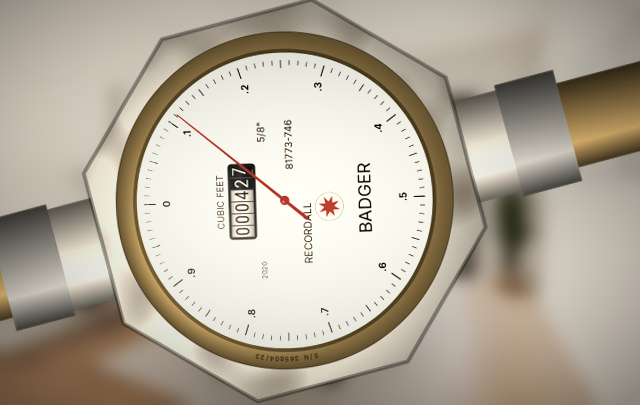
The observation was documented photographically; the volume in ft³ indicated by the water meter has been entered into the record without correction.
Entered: 427.11 ft³
